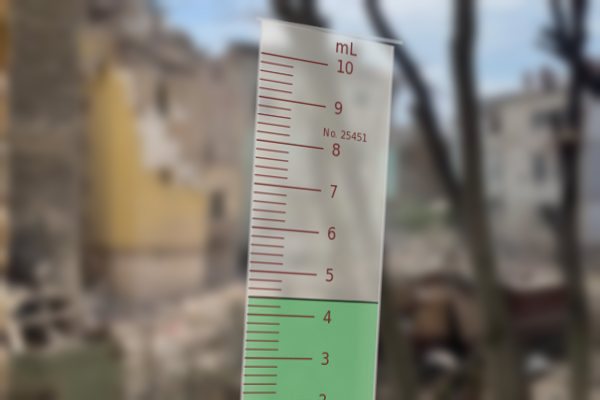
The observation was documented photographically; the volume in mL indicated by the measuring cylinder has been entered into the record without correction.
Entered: 4.4 mL
